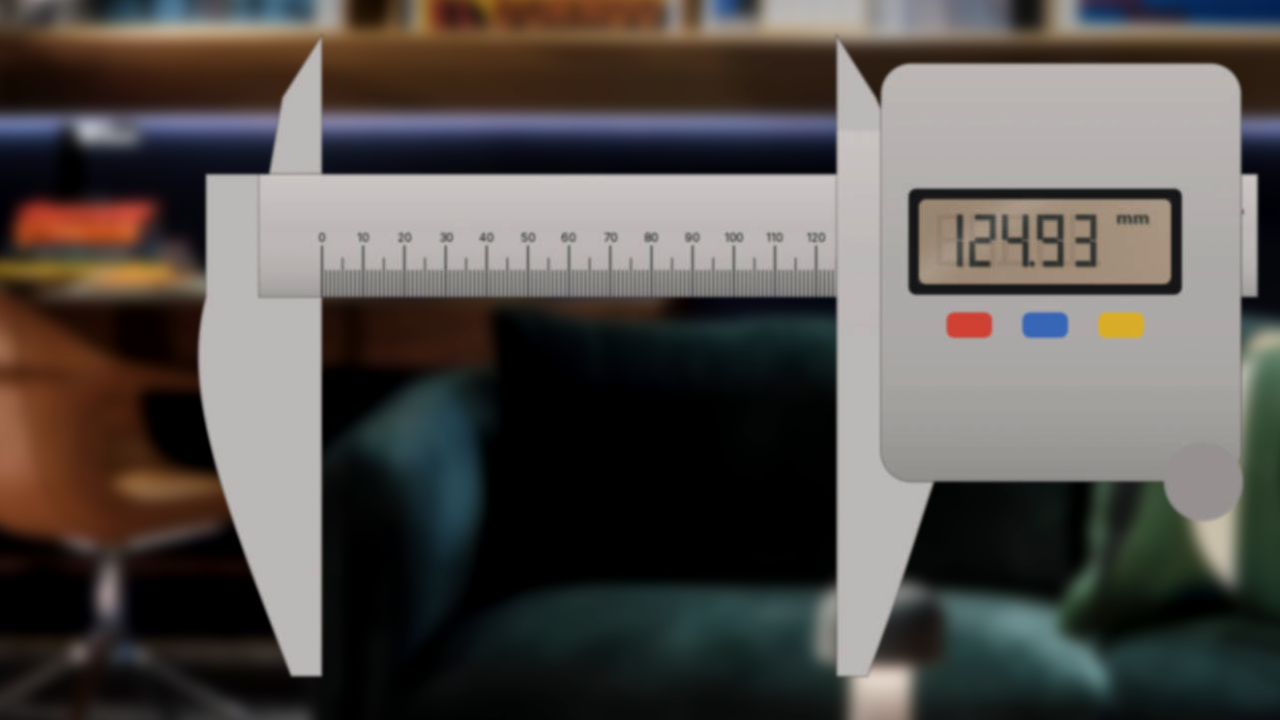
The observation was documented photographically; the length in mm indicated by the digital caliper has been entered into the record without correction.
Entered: 124.93 mm
